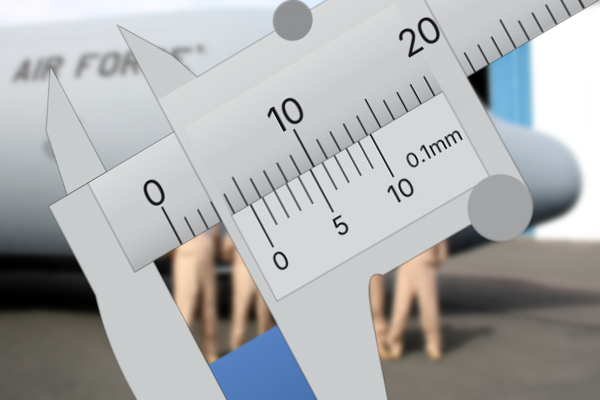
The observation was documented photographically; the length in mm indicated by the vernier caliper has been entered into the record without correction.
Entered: 5.2 mm
